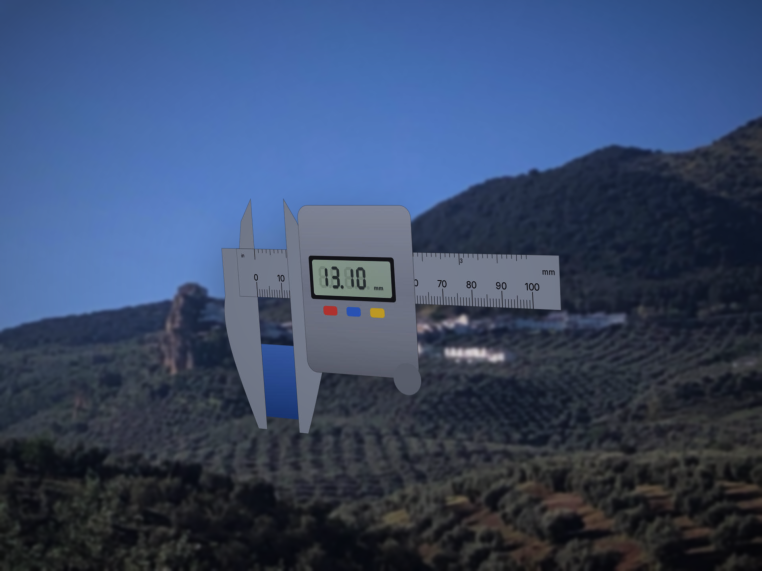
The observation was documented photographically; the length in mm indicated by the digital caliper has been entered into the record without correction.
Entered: 13.10 mm
